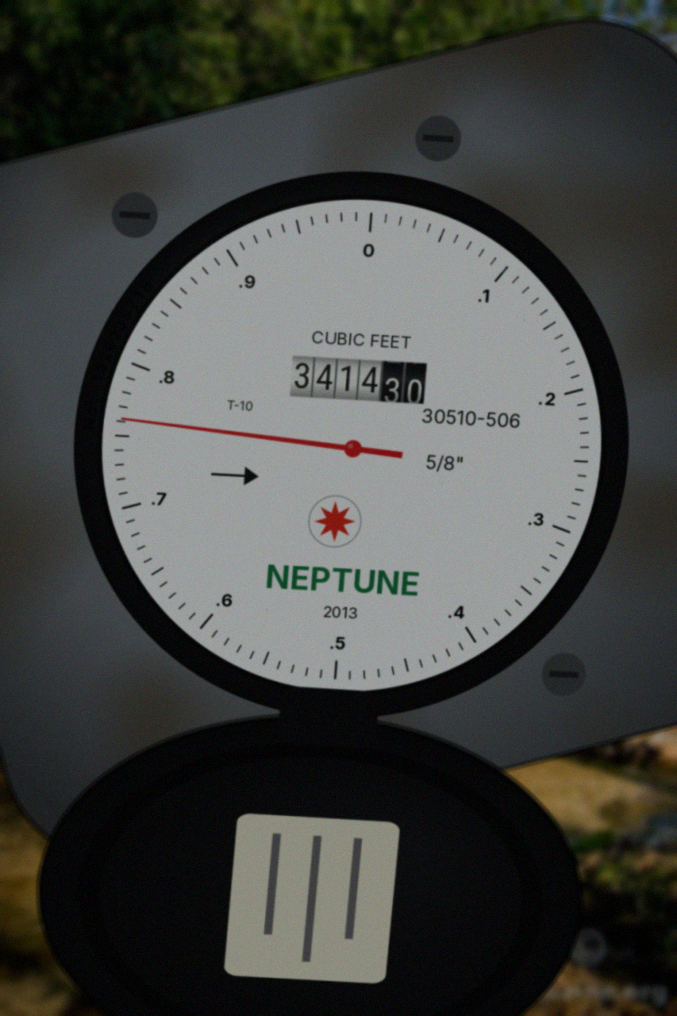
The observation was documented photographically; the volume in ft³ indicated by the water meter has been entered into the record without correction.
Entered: 341429.76 ft³
